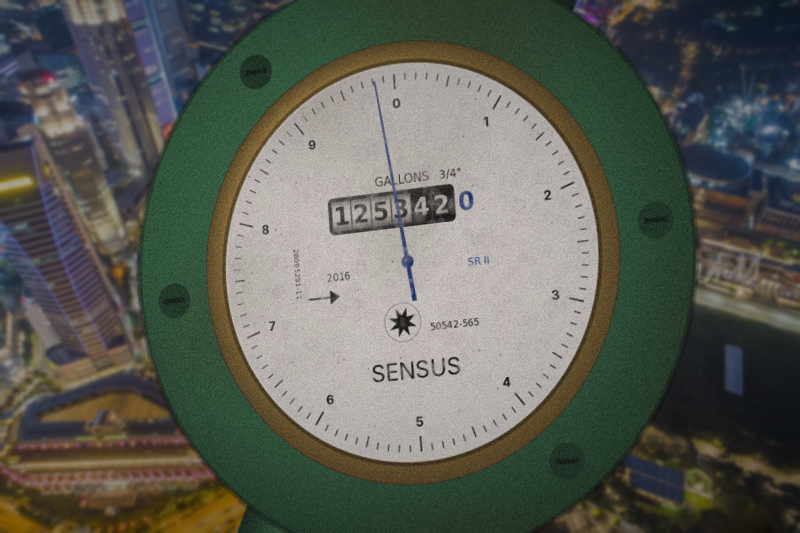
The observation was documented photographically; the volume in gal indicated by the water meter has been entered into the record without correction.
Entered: 1253419.8 gal
